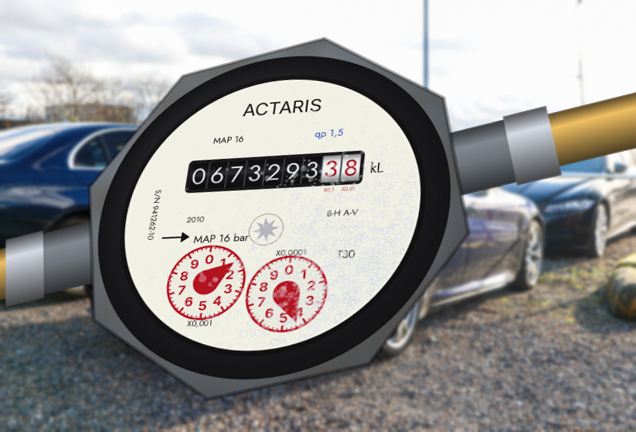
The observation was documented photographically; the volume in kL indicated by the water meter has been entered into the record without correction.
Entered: 673293.3814 kL
